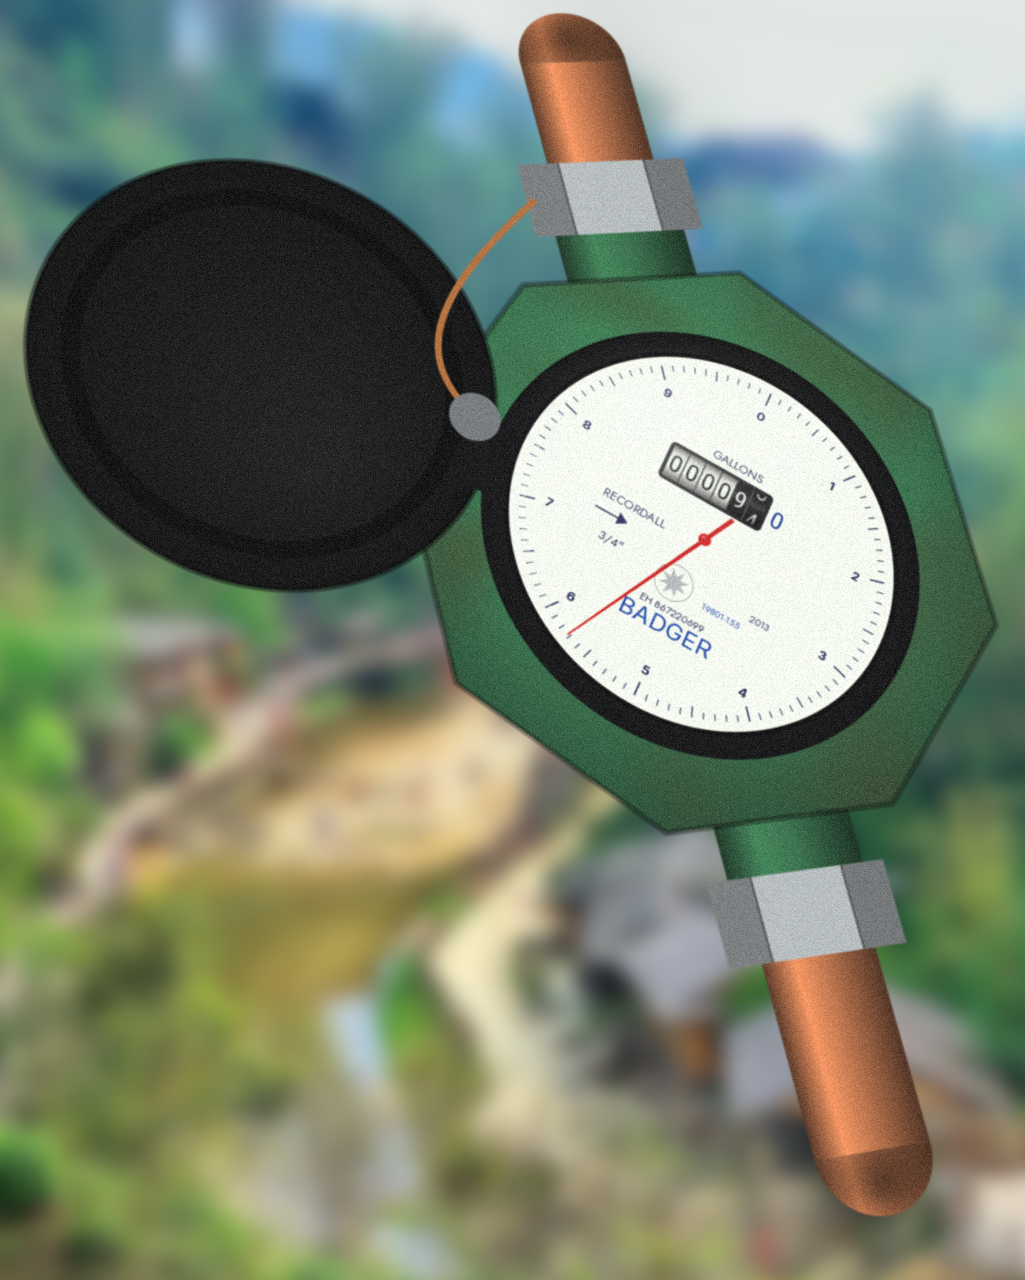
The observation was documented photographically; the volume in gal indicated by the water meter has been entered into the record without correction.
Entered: 935.7 gal
